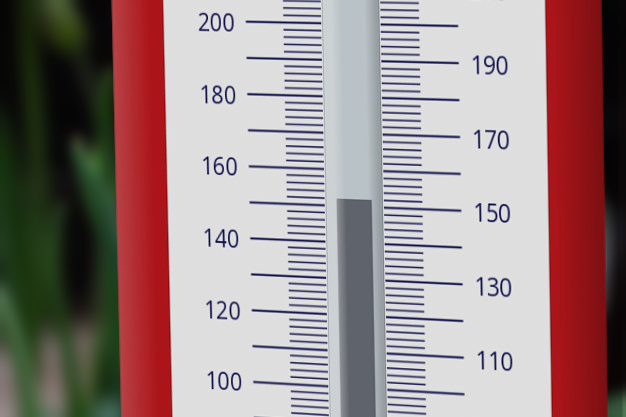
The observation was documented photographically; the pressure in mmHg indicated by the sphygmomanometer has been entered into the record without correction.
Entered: 152 mmHg
